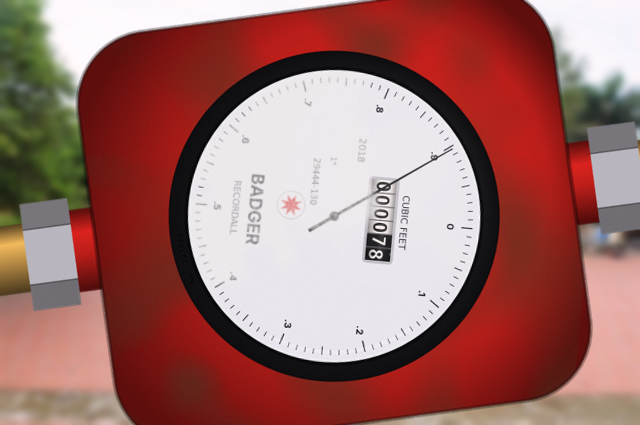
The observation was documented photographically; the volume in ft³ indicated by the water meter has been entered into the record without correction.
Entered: 77.90 ft³
